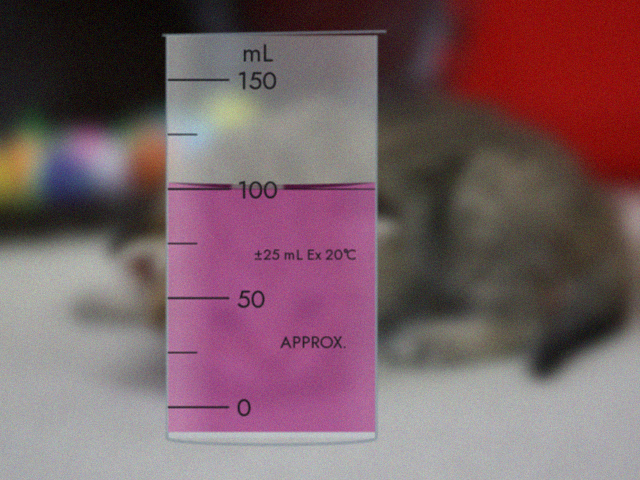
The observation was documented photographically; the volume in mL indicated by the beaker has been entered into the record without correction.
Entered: 100 mL
